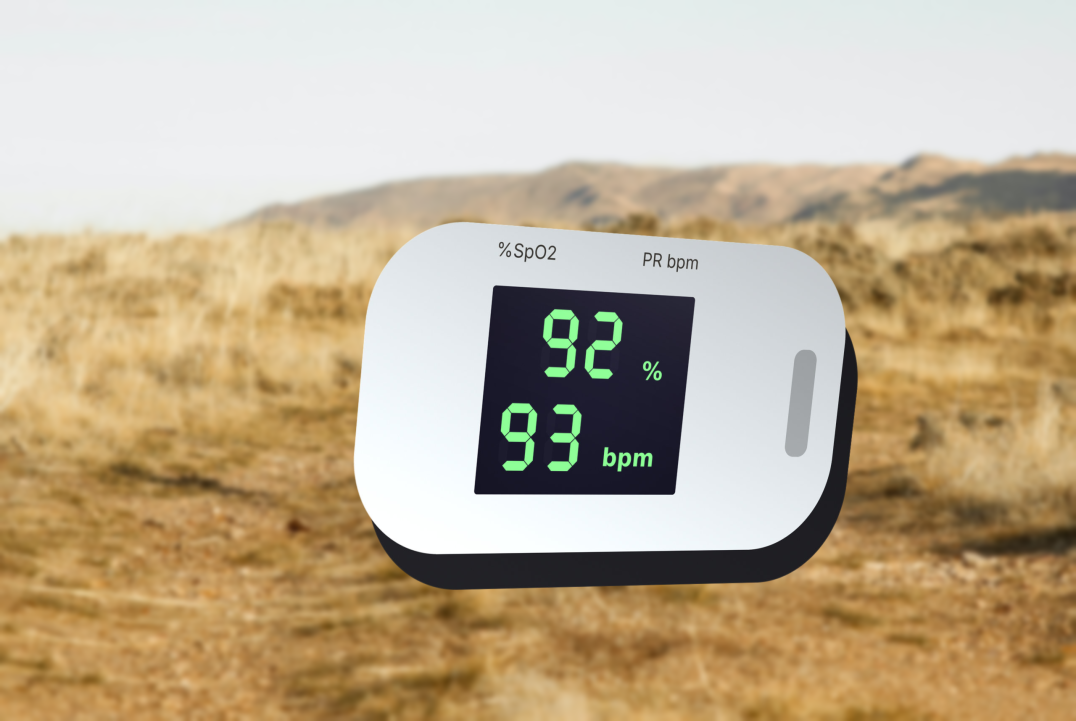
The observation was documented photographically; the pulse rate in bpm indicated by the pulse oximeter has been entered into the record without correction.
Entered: 93 bpm
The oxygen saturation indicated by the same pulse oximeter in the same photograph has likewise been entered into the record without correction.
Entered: 92 %
